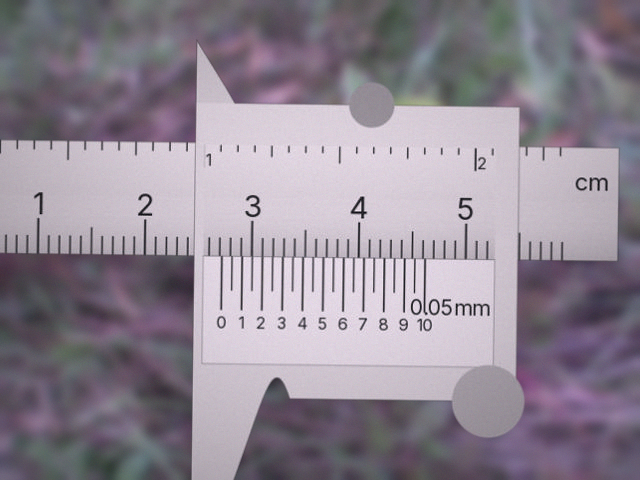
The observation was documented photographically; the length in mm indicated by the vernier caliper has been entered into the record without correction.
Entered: 27.2 mm
